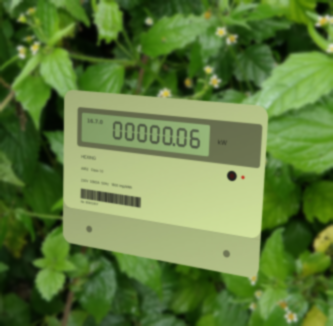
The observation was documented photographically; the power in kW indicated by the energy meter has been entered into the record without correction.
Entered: 0.06 kW
